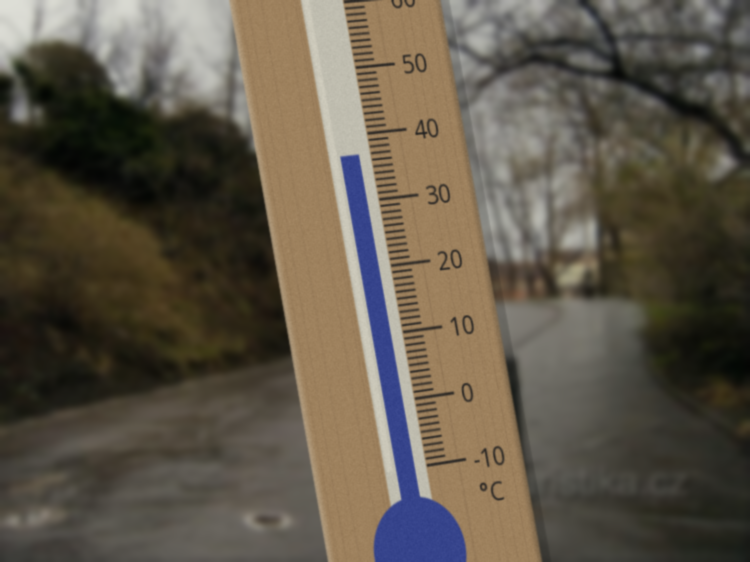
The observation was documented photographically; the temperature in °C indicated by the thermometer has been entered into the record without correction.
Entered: 37 °C
